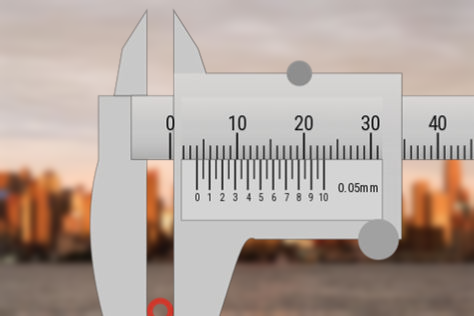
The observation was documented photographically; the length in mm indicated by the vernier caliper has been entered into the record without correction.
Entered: 4.0 mm
